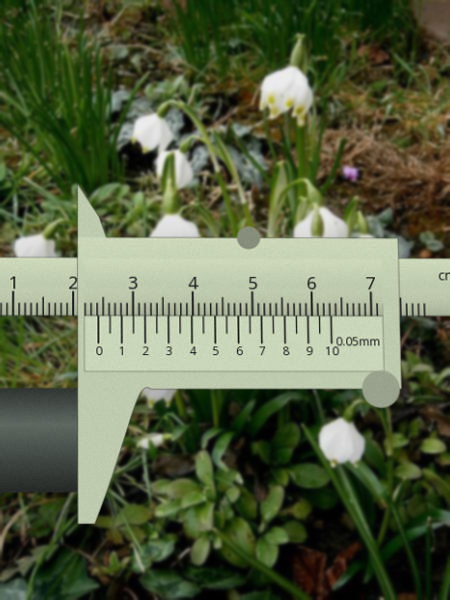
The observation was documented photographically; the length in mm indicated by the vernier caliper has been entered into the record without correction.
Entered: 24.2 mm
